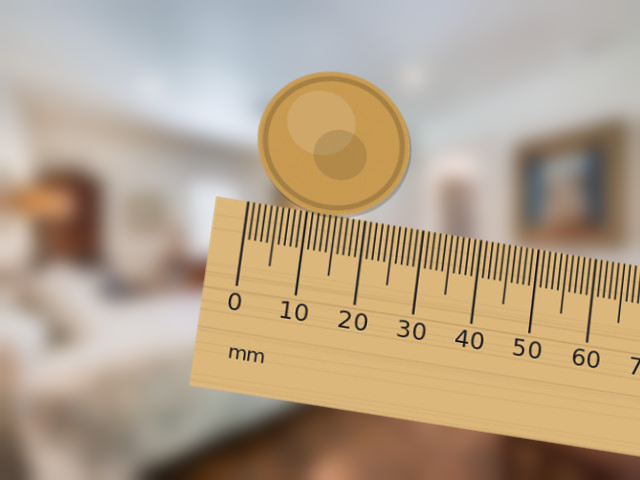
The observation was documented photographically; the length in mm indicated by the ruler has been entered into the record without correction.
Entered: 26 mm
